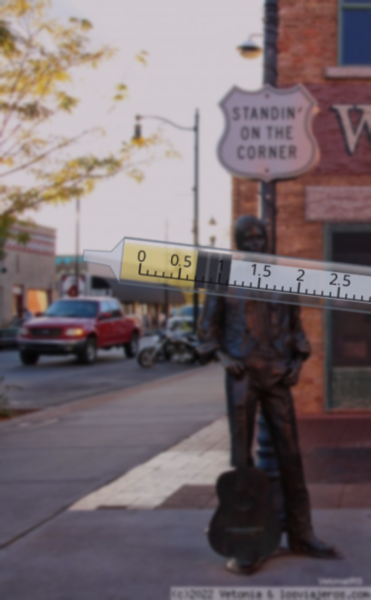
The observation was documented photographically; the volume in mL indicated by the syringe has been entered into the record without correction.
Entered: 0.7 mL
